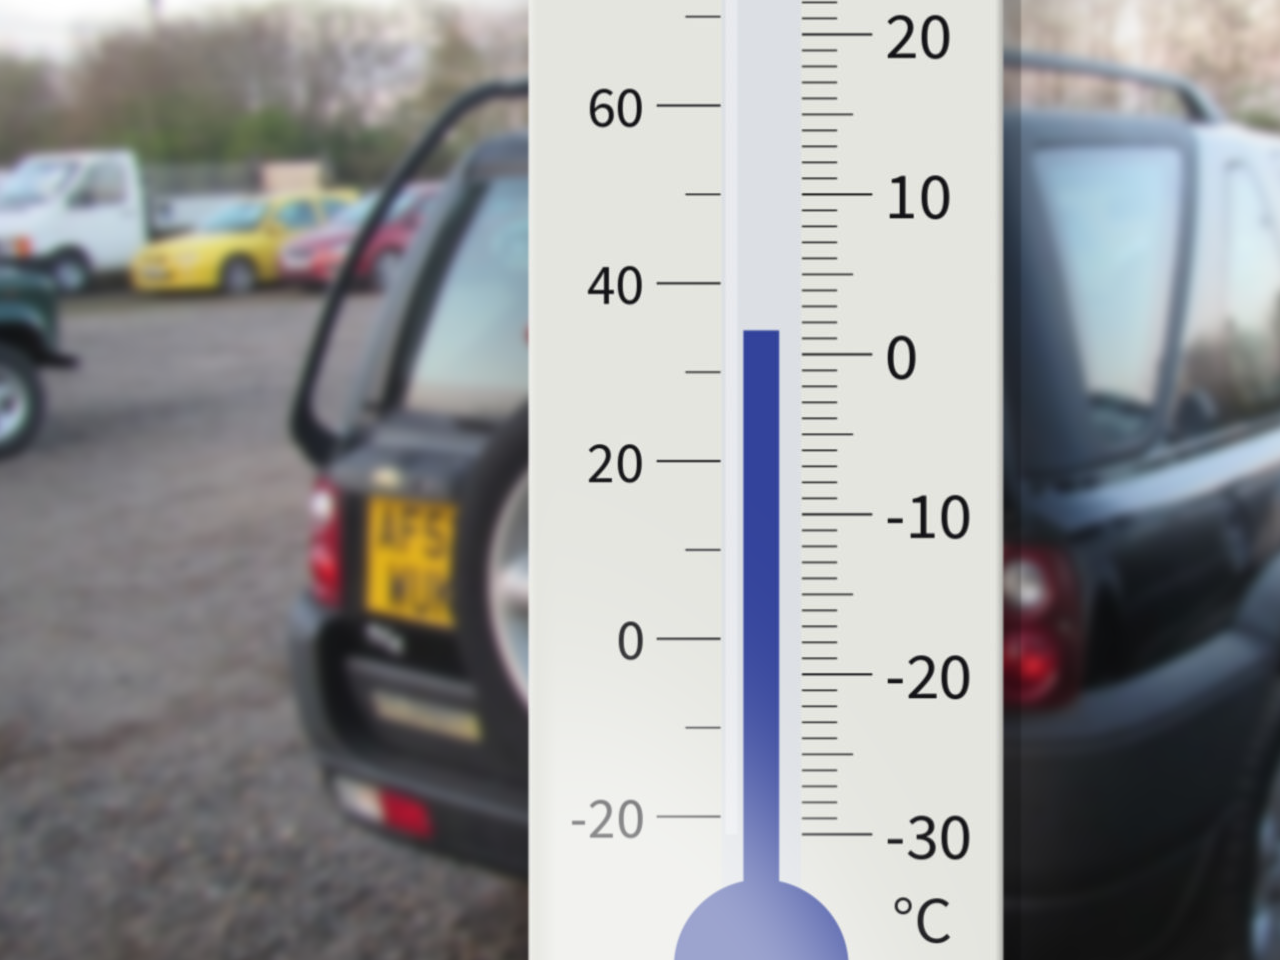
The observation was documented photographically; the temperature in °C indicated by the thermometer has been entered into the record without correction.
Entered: 1.5 °C
